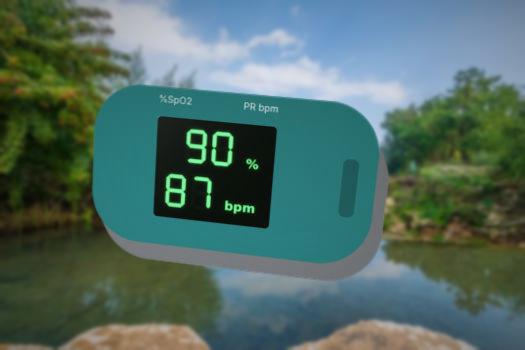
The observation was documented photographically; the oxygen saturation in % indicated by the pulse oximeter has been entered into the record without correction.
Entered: 90 %
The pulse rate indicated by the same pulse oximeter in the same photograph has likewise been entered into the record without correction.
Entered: 87 bpm
